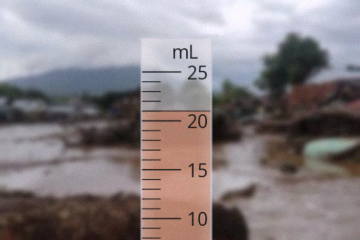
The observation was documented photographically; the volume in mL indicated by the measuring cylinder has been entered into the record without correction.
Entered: 21 mL
